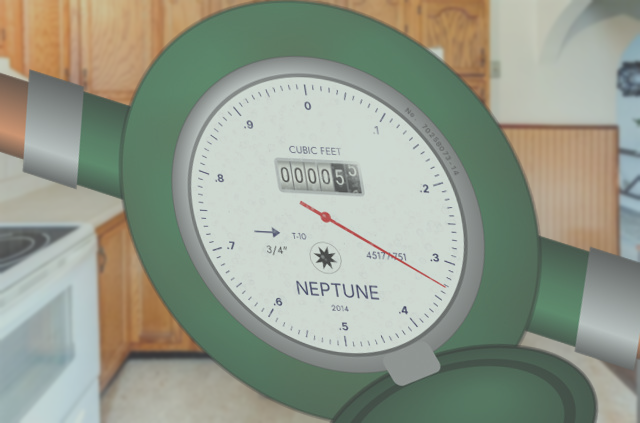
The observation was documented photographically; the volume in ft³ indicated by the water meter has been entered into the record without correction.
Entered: 55.33 ft³
